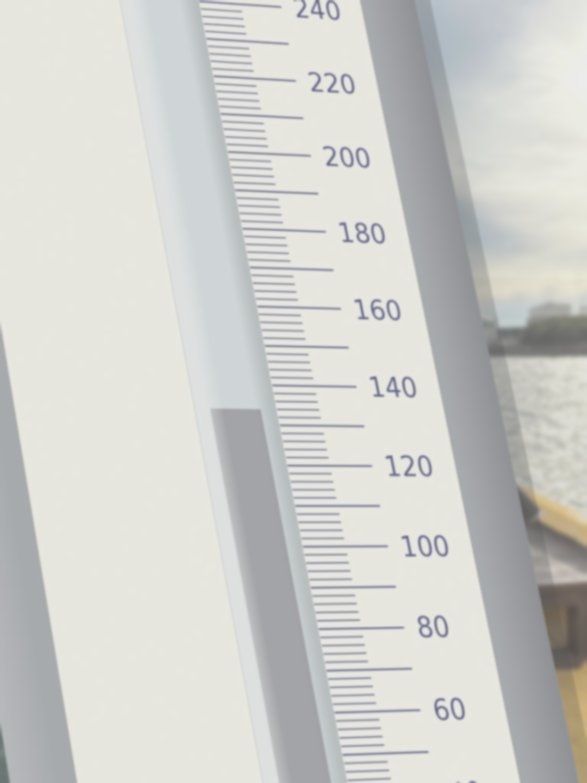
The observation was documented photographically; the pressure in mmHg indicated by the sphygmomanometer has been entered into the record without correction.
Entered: 134 mmHg
